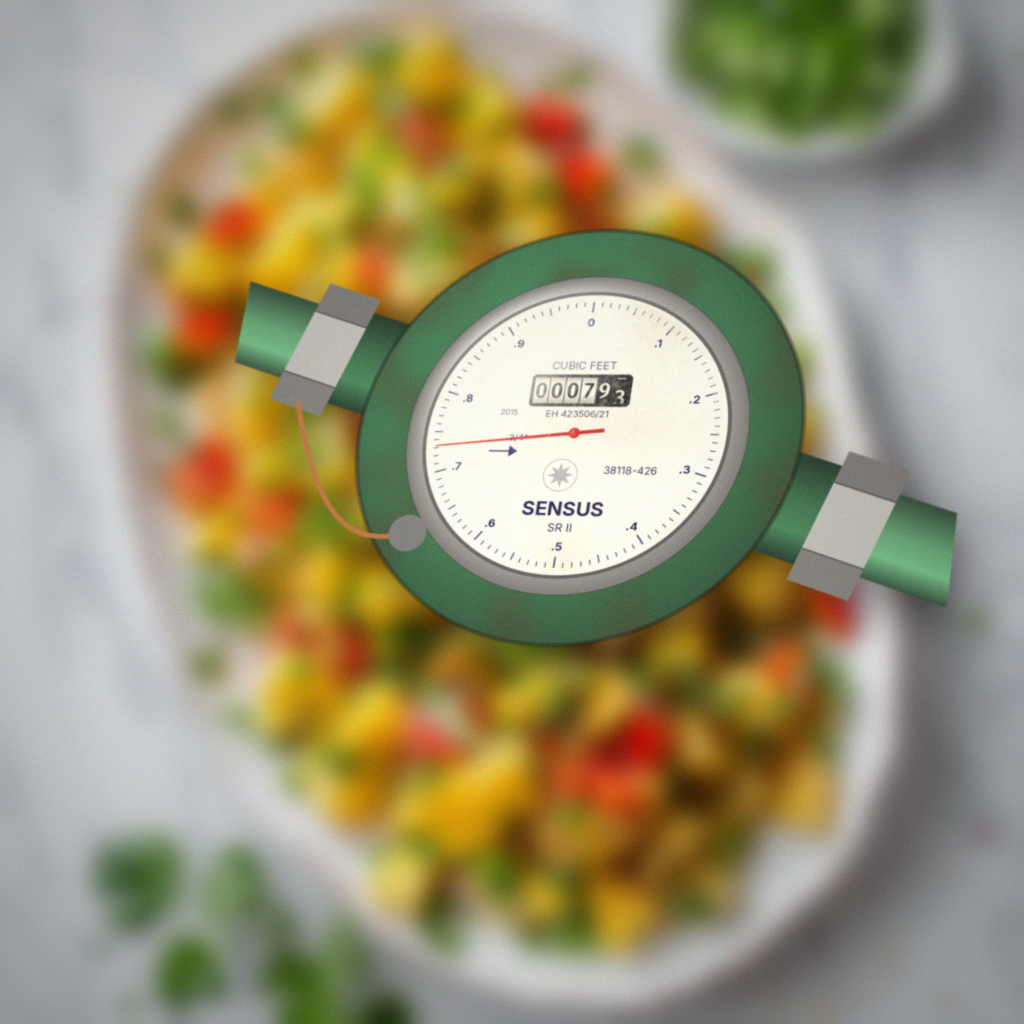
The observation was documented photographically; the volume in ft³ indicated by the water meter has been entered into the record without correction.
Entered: 792.73 ft³
